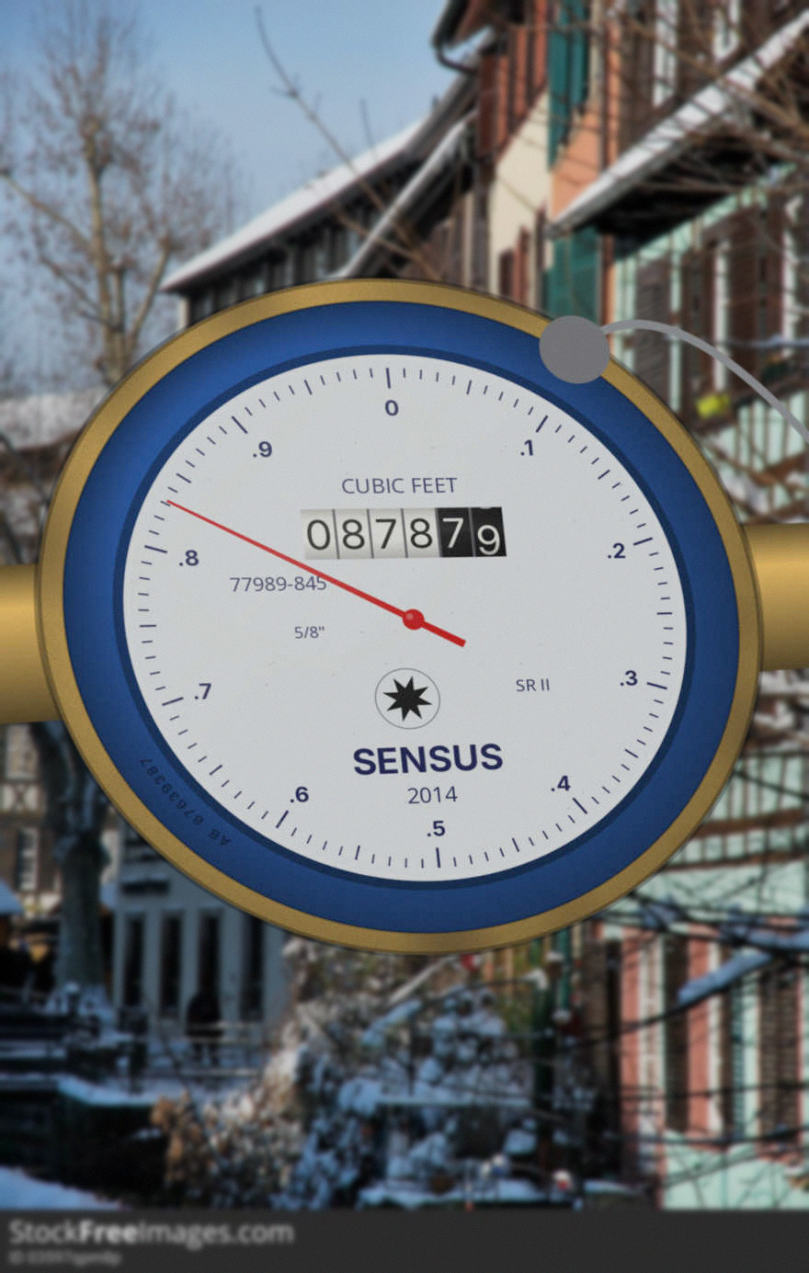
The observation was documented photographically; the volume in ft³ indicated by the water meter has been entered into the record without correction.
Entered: 87878.83 ft³
